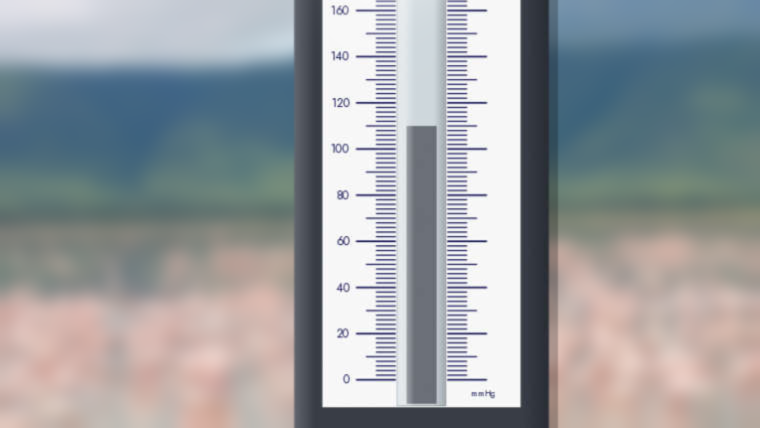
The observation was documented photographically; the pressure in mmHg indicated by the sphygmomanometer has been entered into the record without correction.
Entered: 110 mmHg
